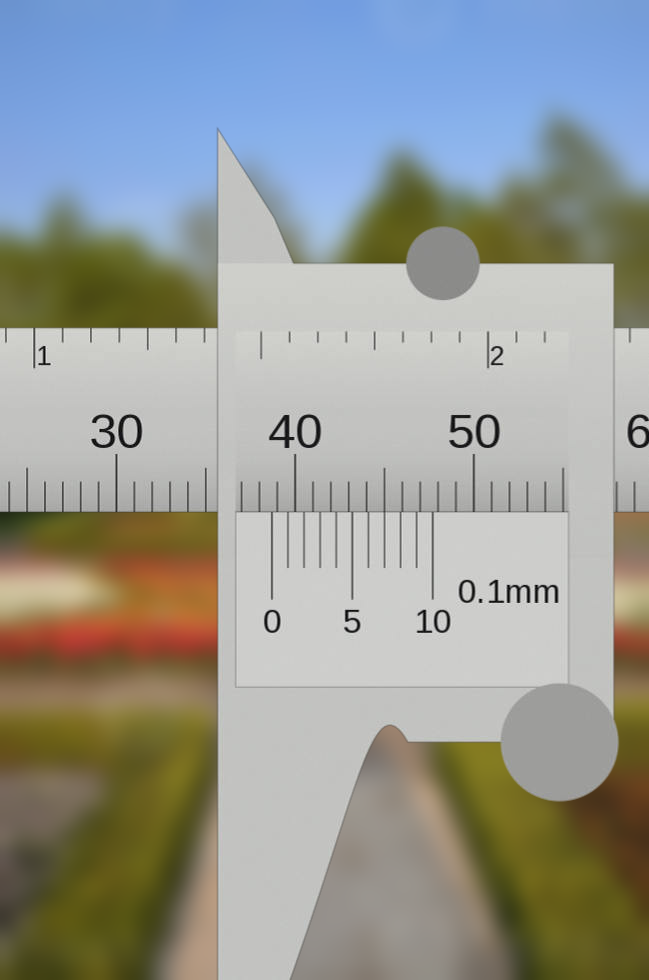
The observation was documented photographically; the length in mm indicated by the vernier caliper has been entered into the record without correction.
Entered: 38.7 mm
